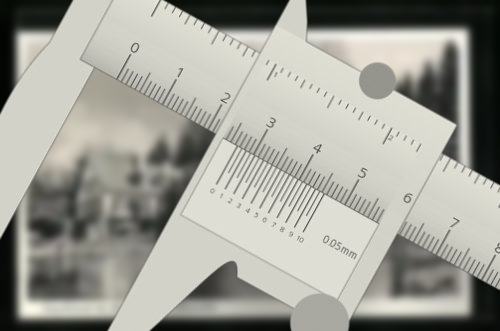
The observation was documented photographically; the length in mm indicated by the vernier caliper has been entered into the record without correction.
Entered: 26.5 mm
